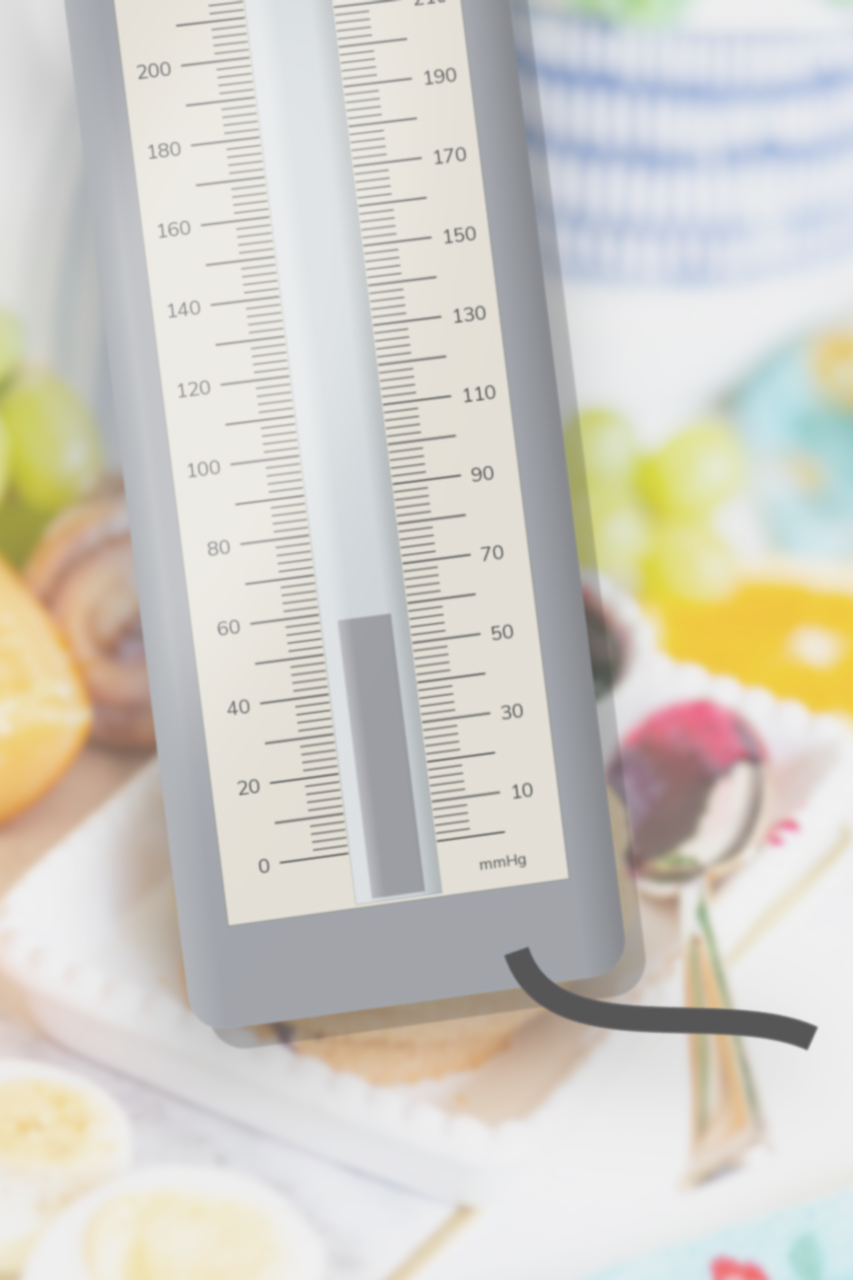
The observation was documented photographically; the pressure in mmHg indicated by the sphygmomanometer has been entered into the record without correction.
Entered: 58 mmHg
